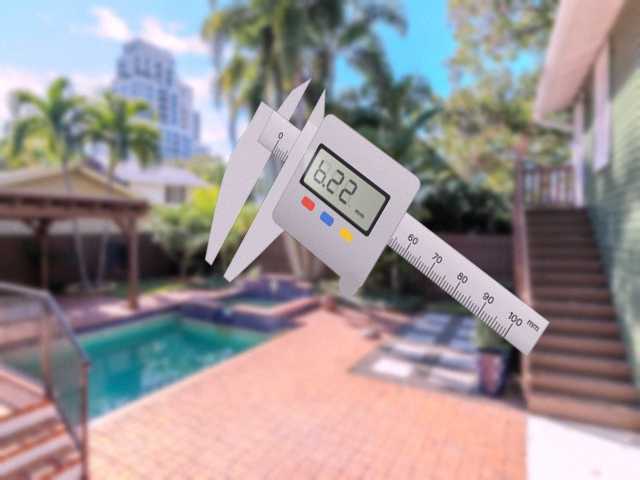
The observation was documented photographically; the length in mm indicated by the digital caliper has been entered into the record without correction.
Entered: 6.22 mm
